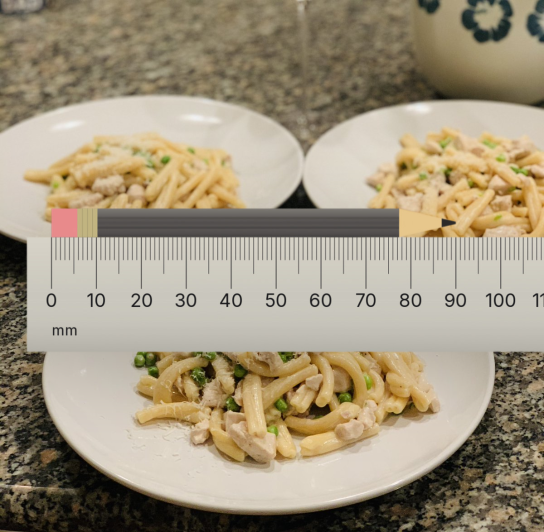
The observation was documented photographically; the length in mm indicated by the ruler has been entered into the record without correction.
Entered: 90 mm
